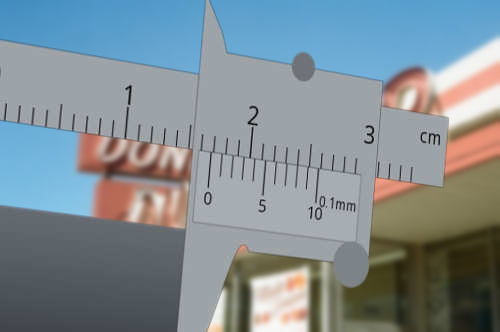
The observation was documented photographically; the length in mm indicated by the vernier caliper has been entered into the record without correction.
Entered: 16.8 mm
